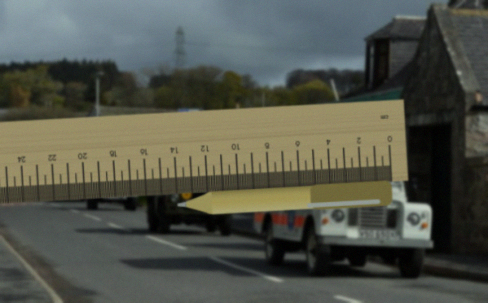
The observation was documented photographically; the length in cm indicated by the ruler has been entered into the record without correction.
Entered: 14 cm
